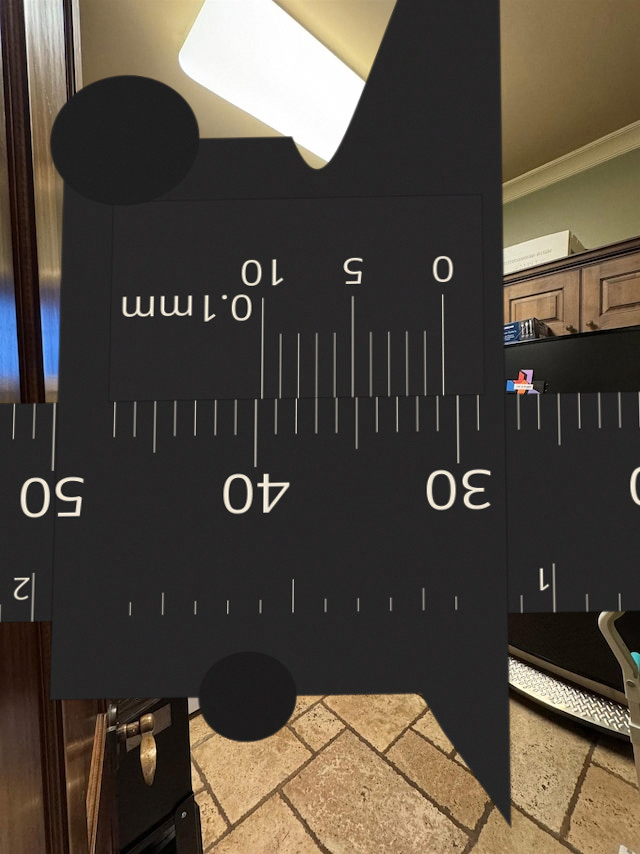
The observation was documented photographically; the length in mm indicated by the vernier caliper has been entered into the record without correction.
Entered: 30.7 mm
